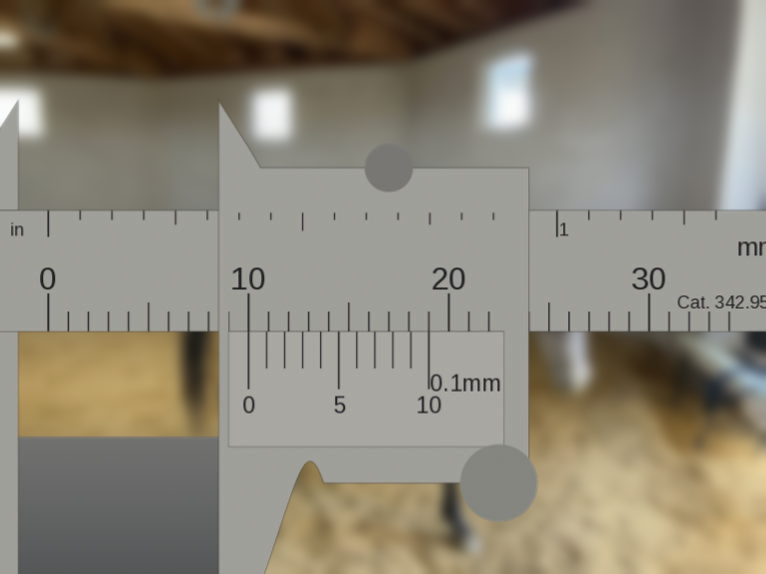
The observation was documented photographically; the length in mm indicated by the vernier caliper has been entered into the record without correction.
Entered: 10.0 mm
